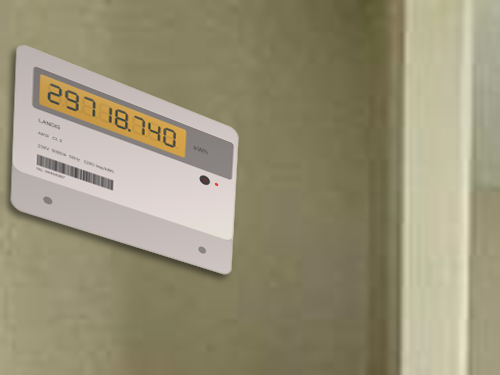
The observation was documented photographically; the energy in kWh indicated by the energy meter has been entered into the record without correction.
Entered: 29718.740 kWh
